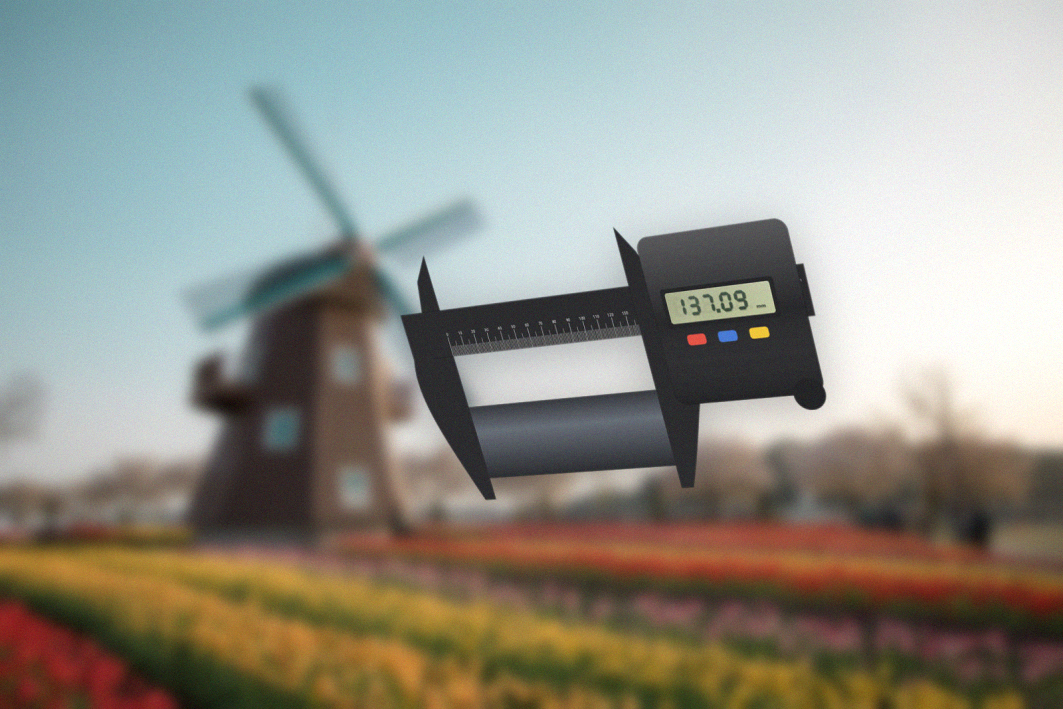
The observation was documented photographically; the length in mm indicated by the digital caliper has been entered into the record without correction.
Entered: 137.09 mm
